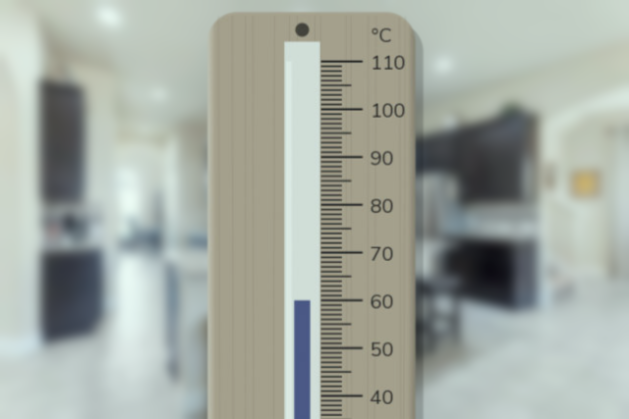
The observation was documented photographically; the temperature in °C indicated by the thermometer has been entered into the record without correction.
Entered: 60 °C
